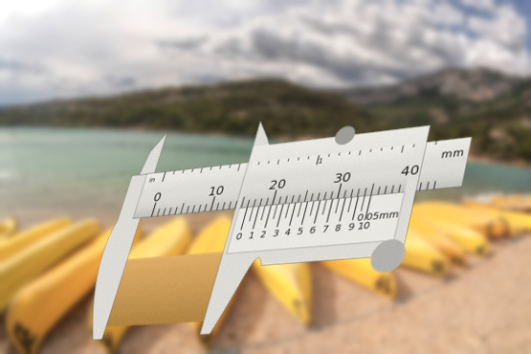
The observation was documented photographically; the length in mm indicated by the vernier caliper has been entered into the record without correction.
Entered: 16.0 mm
